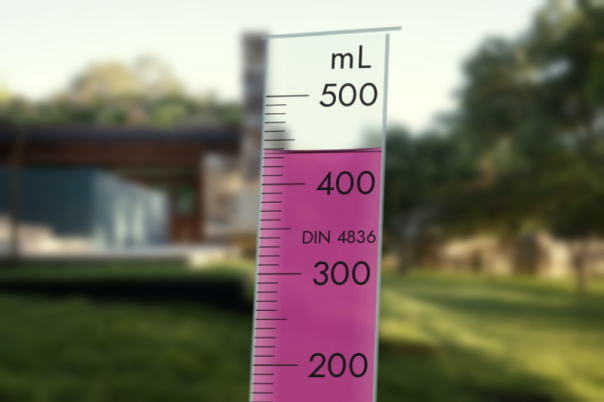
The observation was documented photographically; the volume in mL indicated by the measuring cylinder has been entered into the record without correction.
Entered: 435 mL
